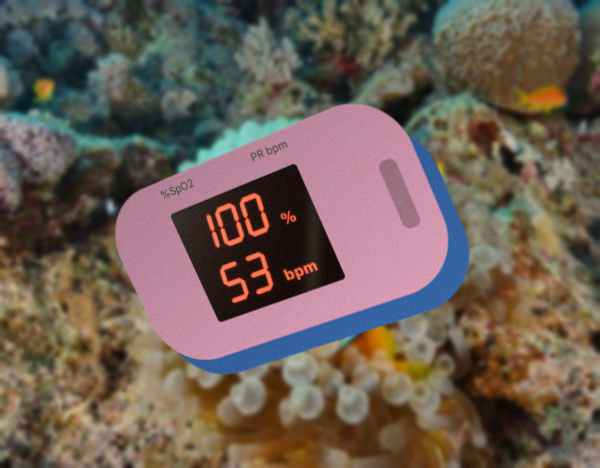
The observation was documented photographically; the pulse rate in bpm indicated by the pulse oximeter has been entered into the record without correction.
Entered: 53 bpm
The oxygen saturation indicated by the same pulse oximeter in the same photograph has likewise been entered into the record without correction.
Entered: 100 %
